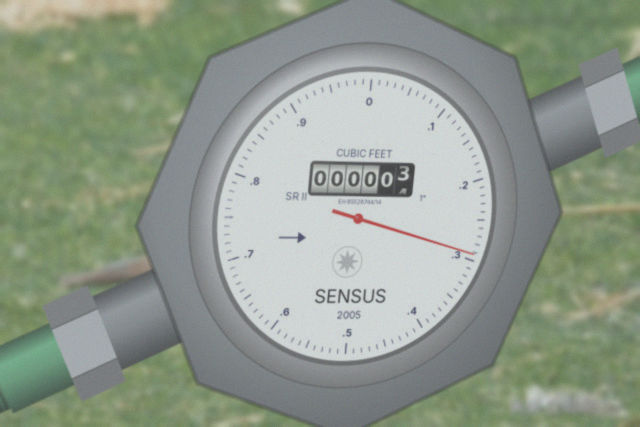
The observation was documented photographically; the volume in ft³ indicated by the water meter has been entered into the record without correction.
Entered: 3.29 ft³
